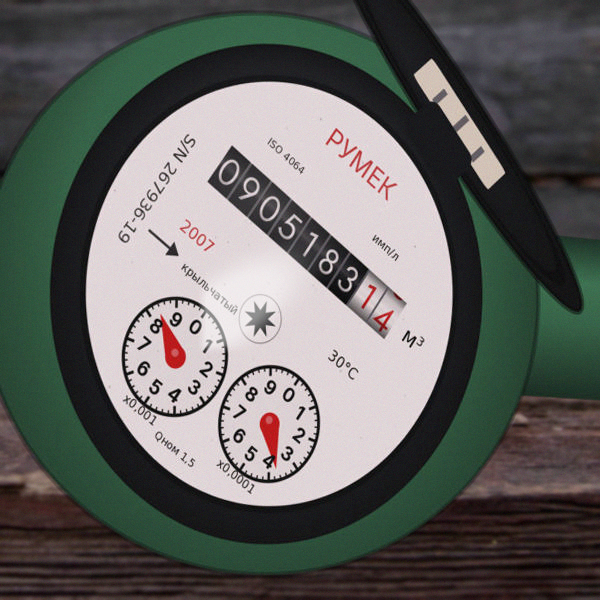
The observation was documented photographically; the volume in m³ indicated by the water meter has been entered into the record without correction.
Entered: 905183.1383 m³
